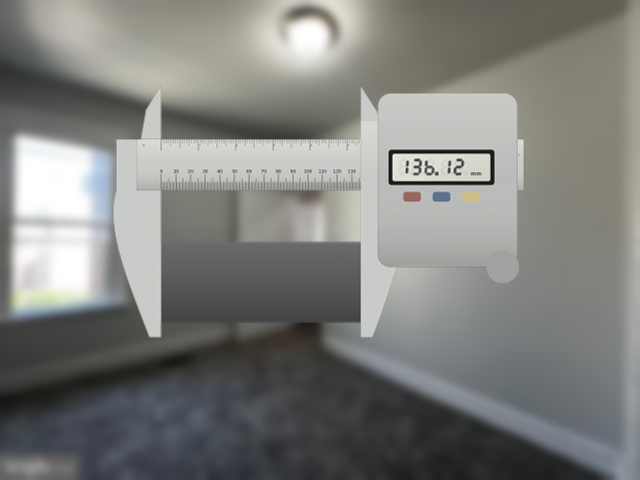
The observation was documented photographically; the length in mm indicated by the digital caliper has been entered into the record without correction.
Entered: 136.12 mm
